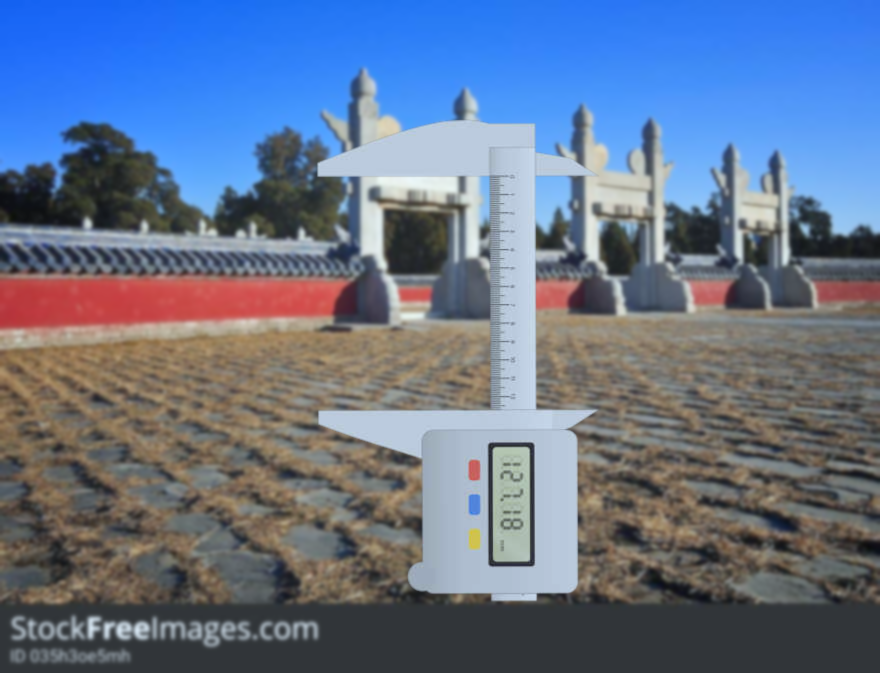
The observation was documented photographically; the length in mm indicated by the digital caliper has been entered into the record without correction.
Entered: 127.18 mm
